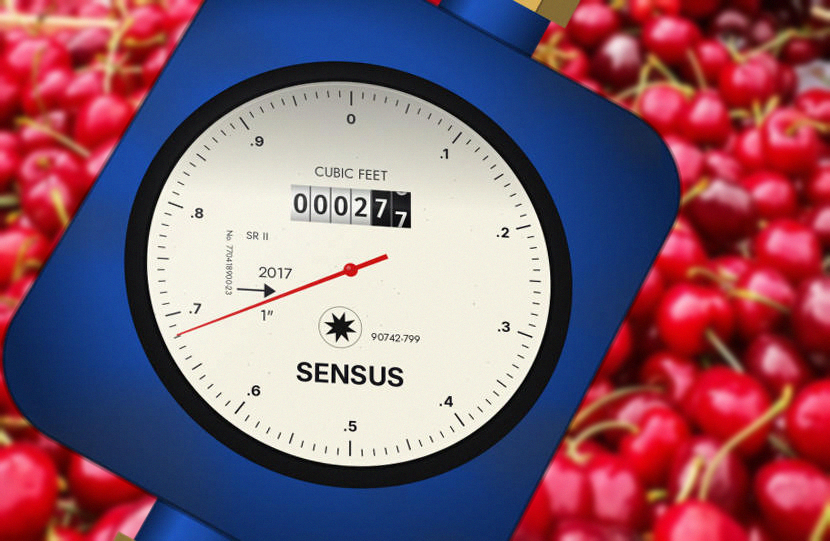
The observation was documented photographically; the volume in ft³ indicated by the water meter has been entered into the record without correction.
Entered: 276.68 ft³
